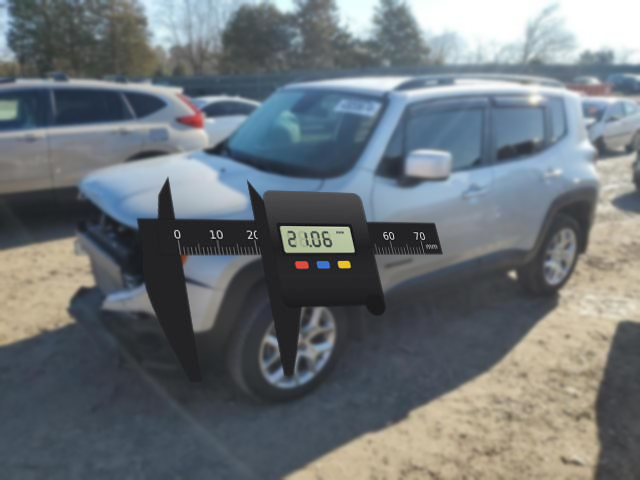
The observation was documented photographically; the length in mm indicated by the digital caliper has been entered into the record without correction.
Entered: 21.06 mm
